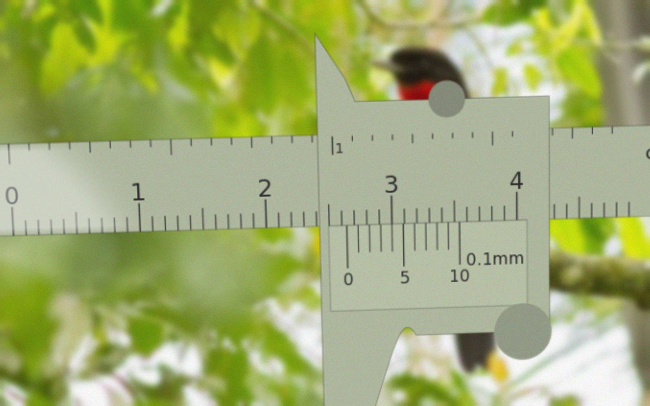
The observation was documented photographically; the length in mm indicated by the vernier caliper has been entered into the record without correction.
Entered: 26.4 mm
